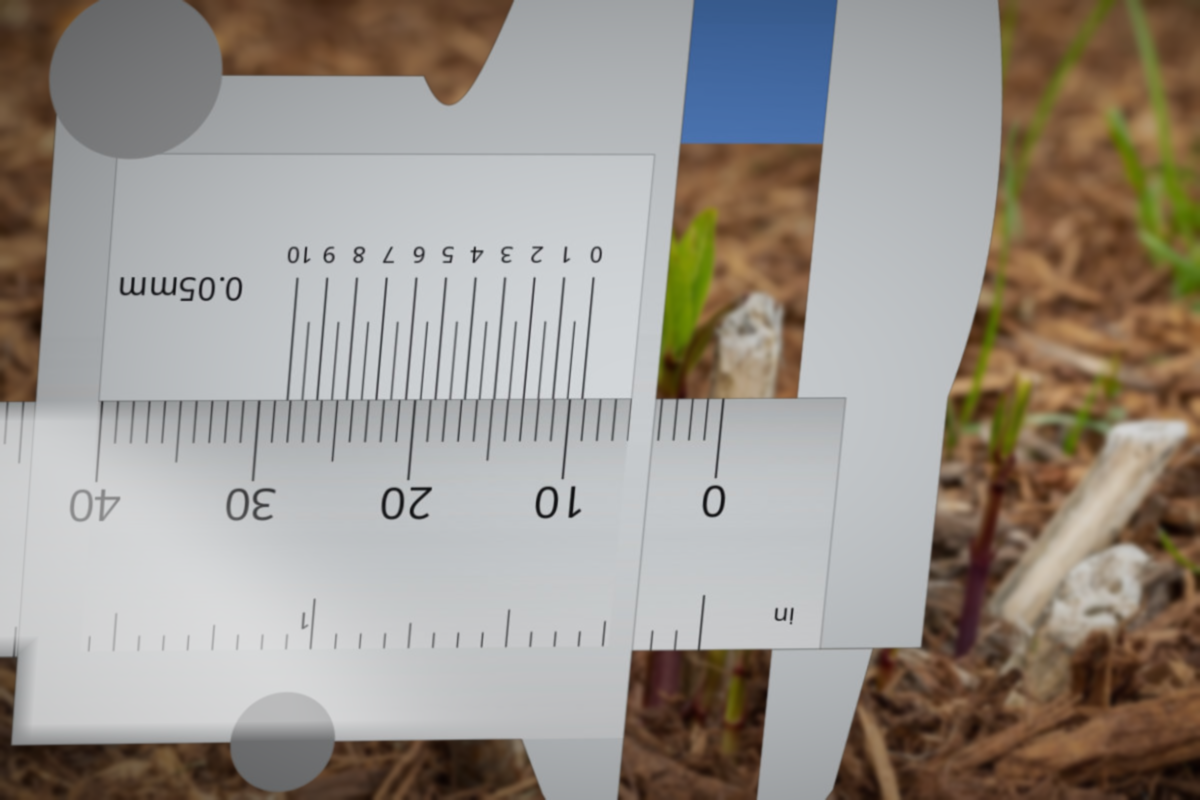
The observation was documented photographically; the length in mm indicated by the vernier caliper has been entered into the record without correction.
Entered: 9.2 mm
